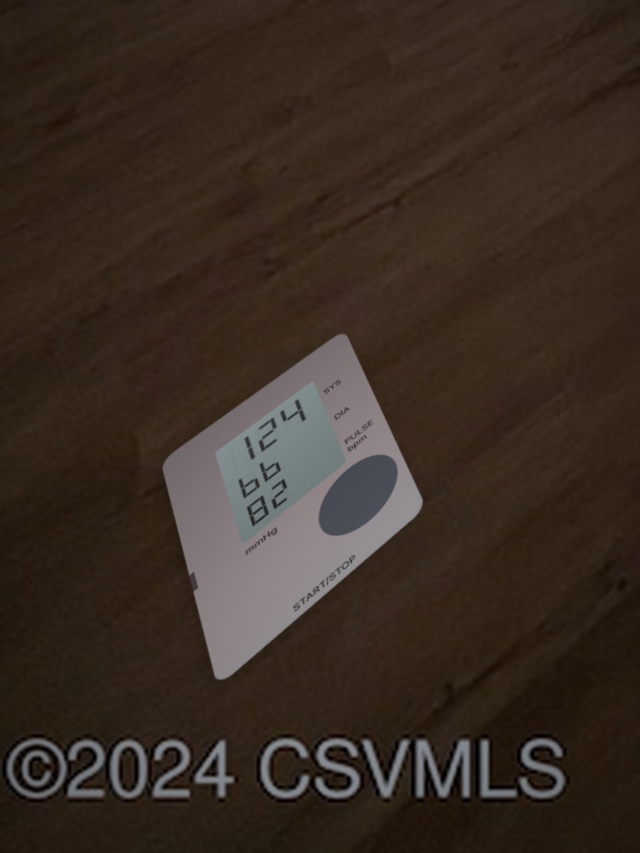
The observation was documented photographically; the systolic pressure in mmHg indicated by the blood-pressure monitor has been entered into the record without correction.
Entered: 124 mmHg
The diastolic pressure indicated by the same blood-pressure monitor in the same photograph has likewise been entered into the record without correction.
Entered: 66 mmHg
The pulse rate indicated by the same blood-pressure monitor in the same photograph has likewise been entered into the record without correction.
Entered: 82 bpm
